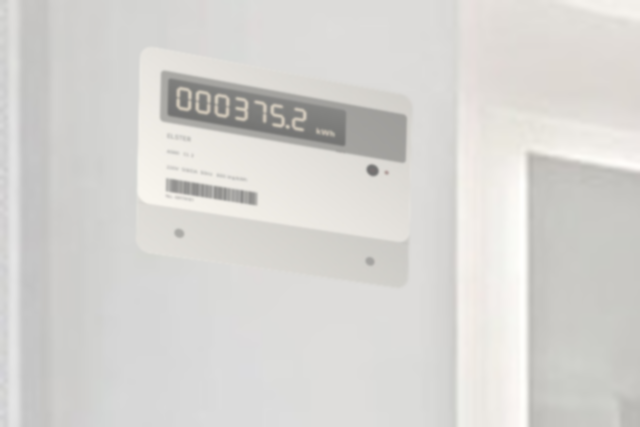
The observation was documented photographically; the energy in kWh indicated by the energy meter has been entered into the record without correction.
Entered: 375.2 kWh
